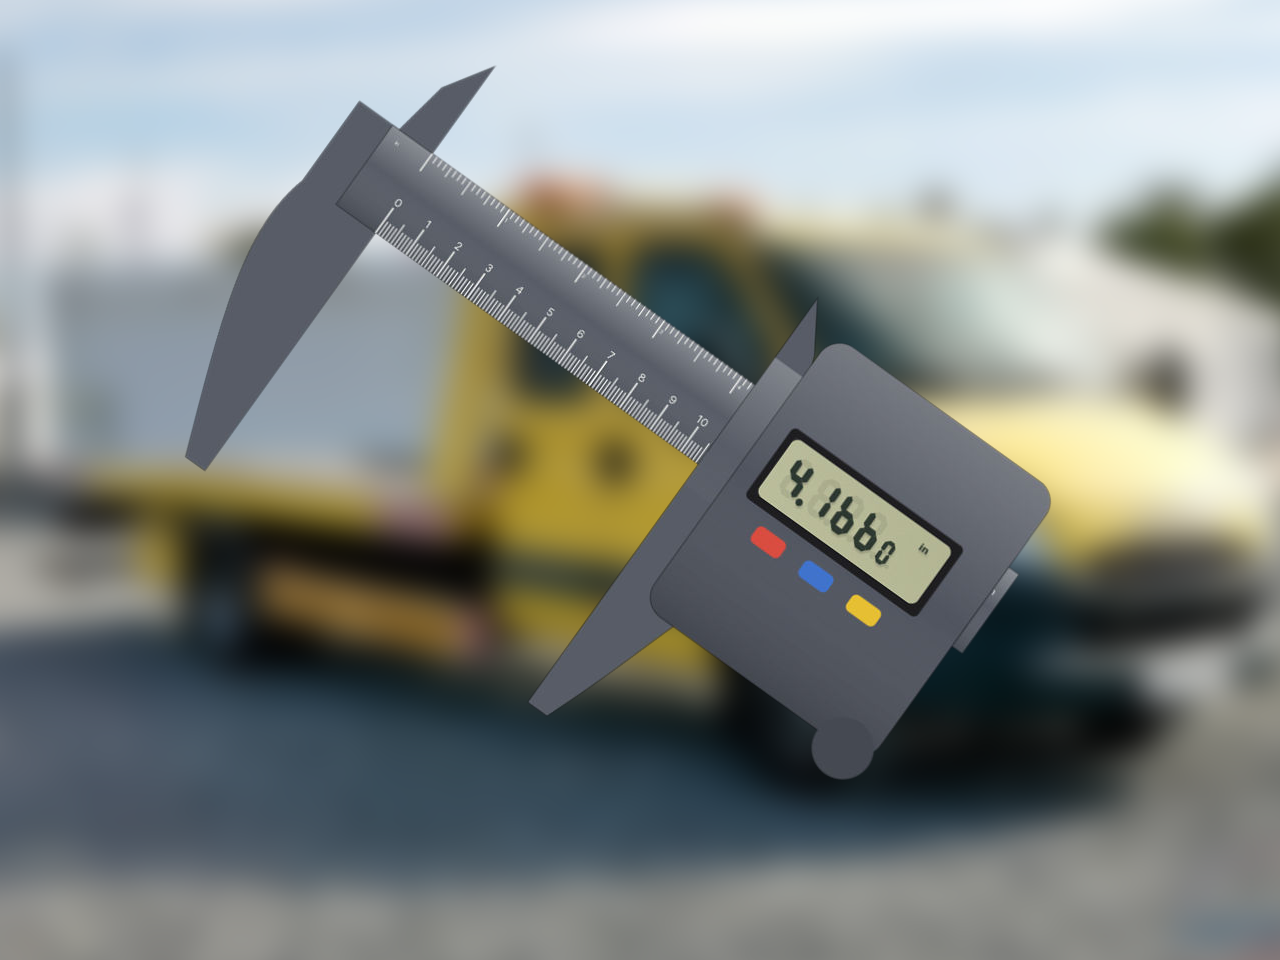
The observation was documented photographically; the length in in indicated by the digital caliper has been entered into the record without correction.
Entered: 4.1660 in
